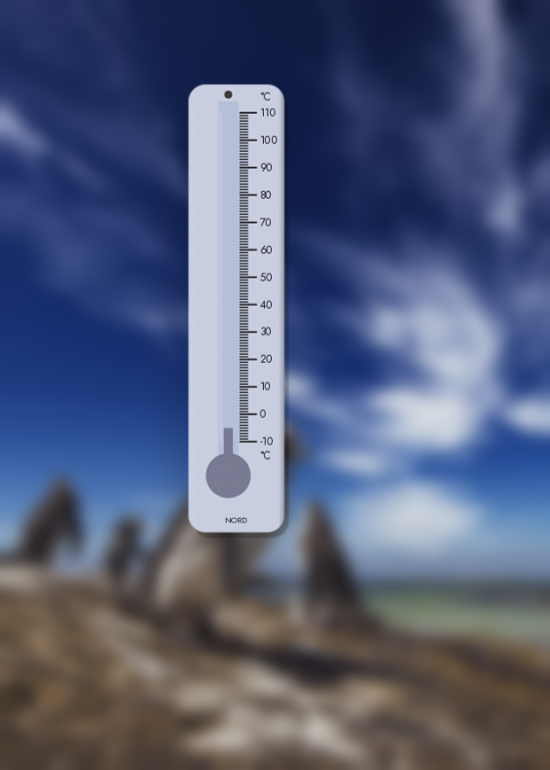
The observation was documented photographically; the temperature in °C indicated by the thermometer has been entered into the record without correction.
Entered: -5 °C
